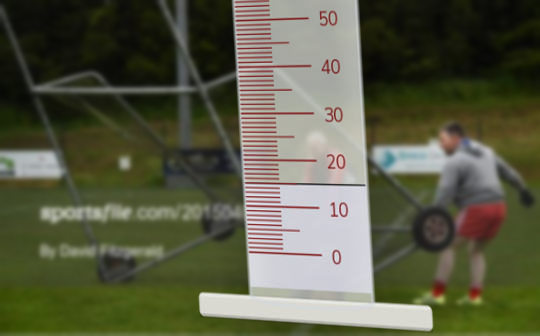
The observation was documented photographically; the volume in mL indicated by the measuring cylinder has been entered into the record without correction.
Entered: 15 mL
